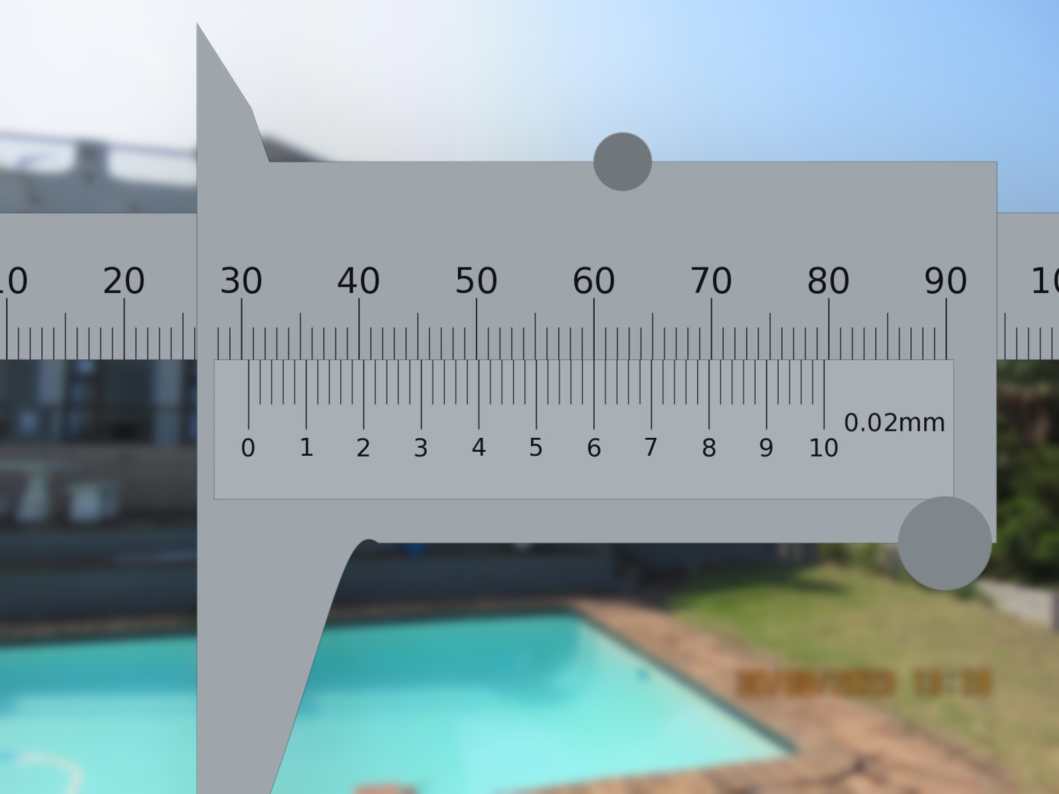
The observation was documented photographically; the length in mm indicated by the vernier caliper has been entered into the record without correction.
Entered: 30.6 mm
